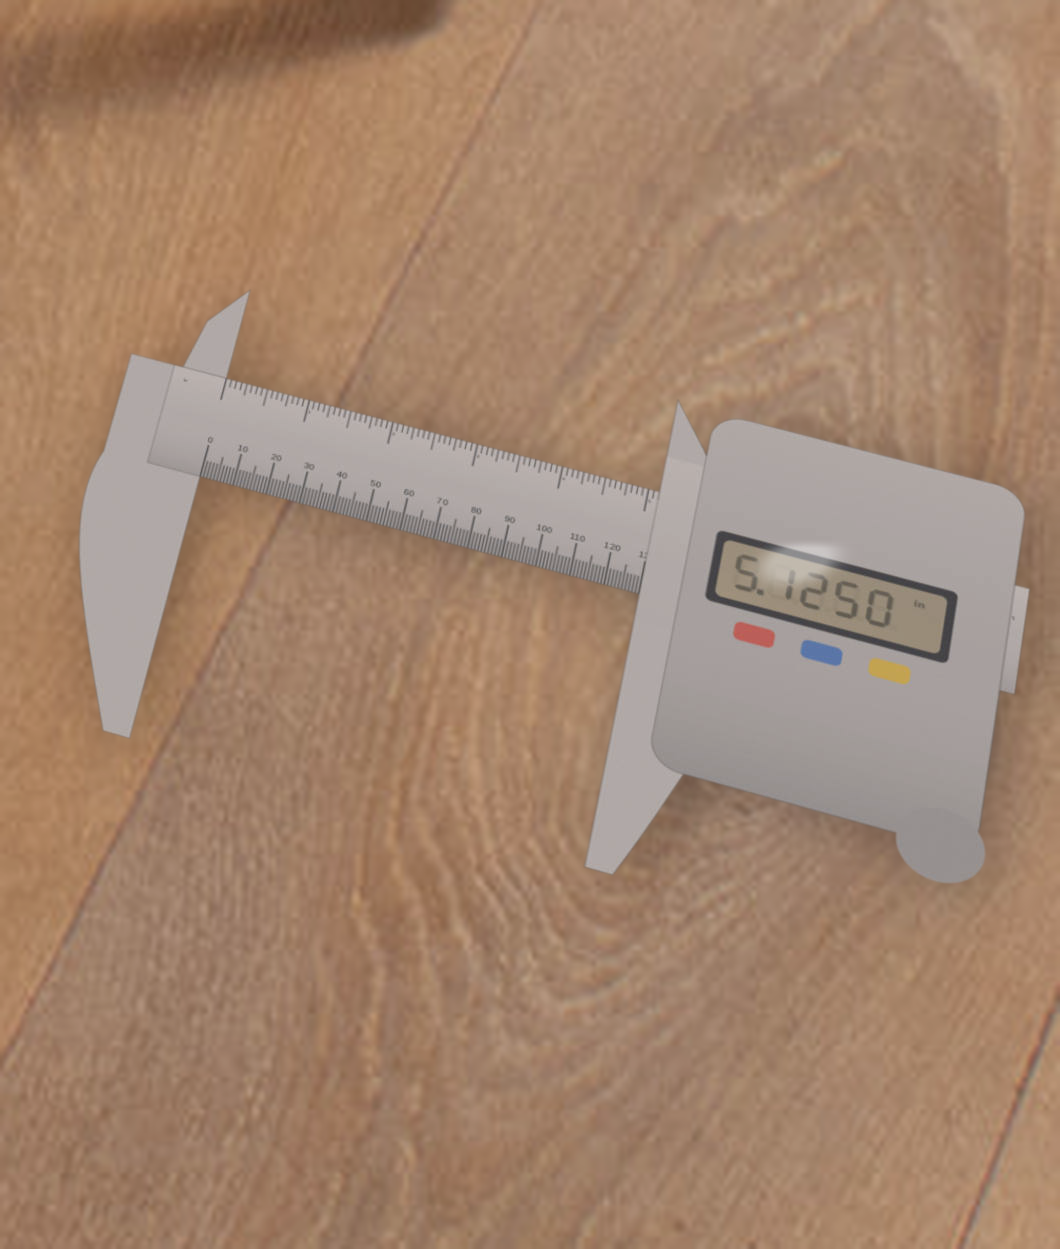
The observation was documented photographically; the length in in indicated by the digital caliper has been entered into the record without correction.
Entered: 5.1250 in
